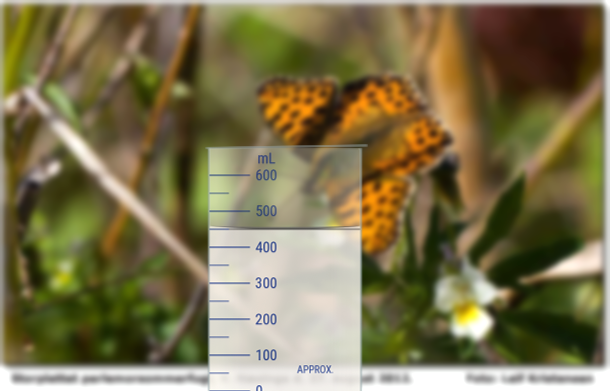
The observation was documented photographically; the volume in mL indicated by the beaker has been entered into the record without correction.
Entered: 450 mL
